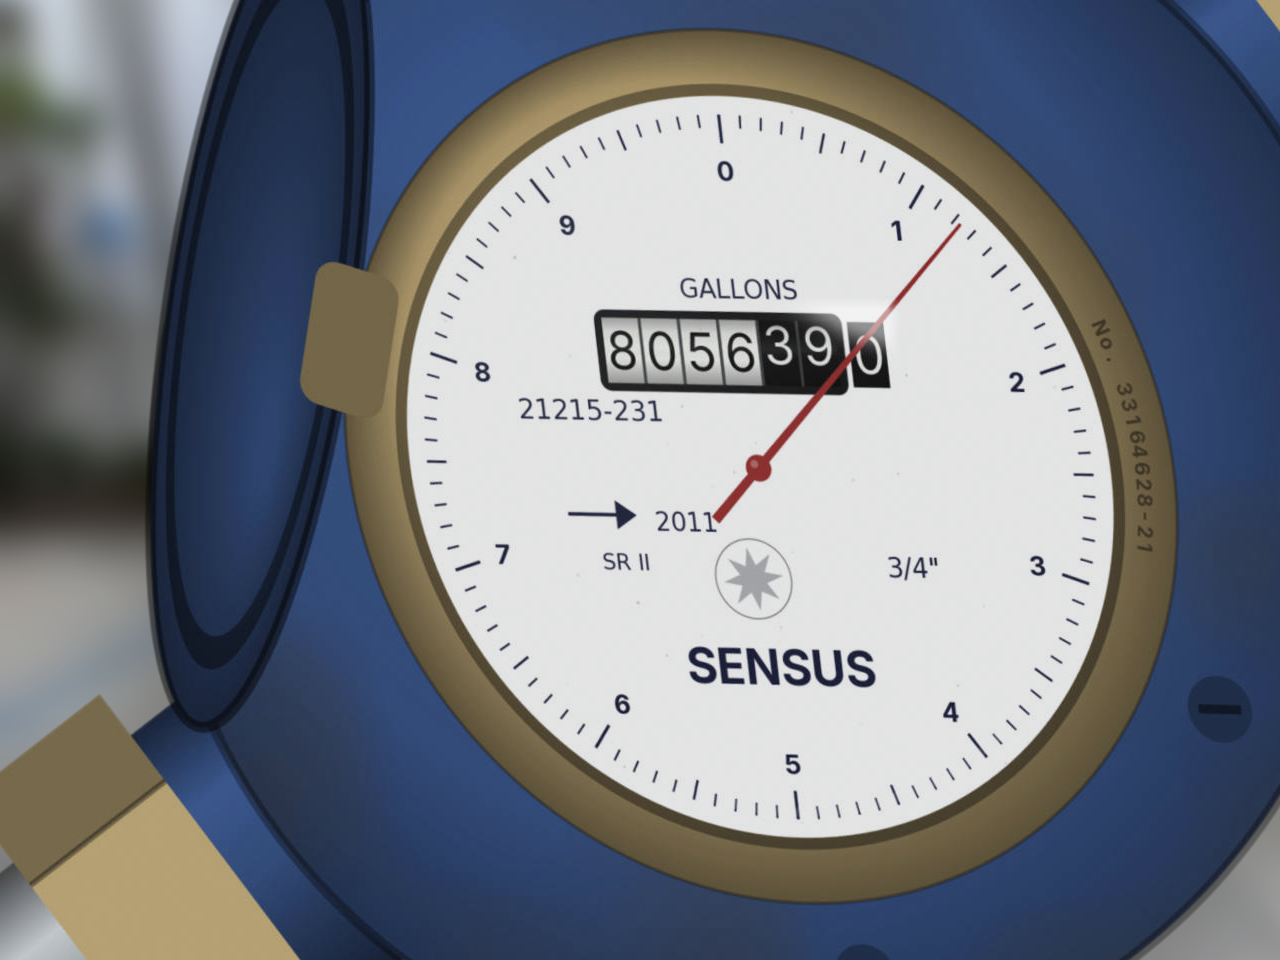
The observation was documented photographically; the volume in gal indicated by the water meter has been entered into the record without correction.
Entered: 8056391.2 gal
